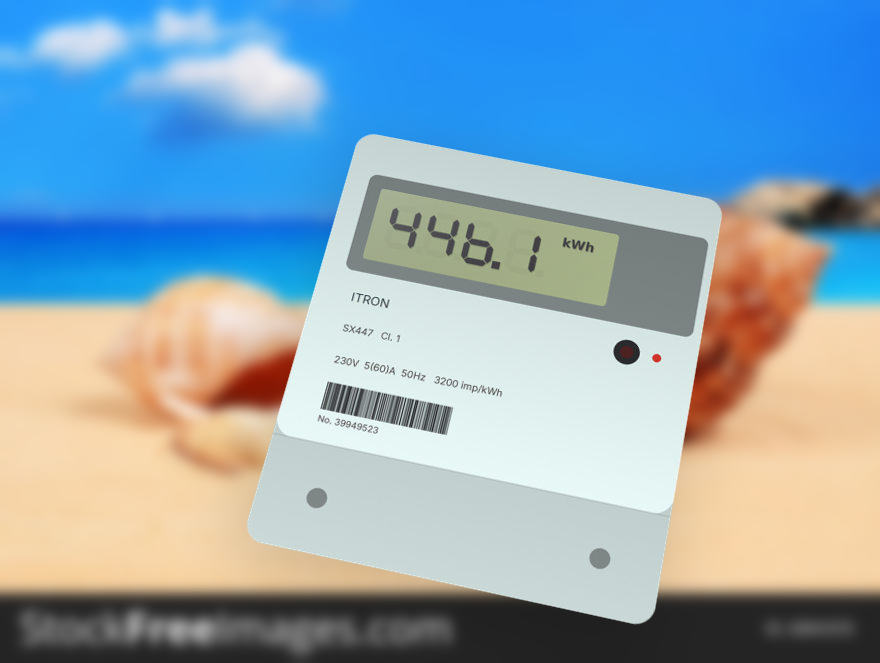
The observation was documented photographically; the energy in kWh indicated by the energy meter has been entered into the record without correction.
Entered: 446.1 kWh
